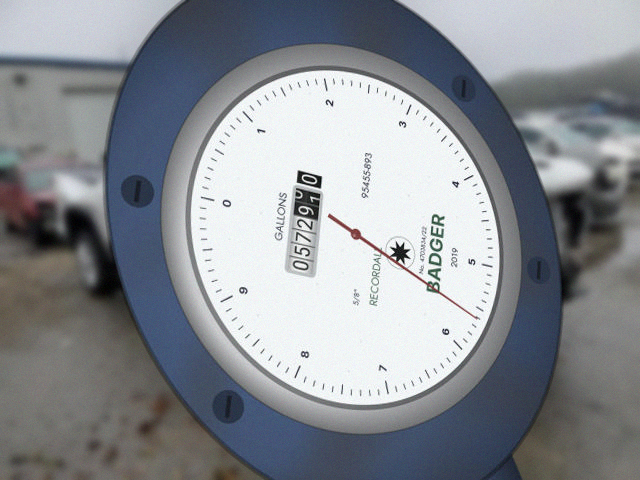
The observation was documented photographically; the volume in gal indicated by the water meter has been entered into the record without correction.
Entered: 572905.6 gal
